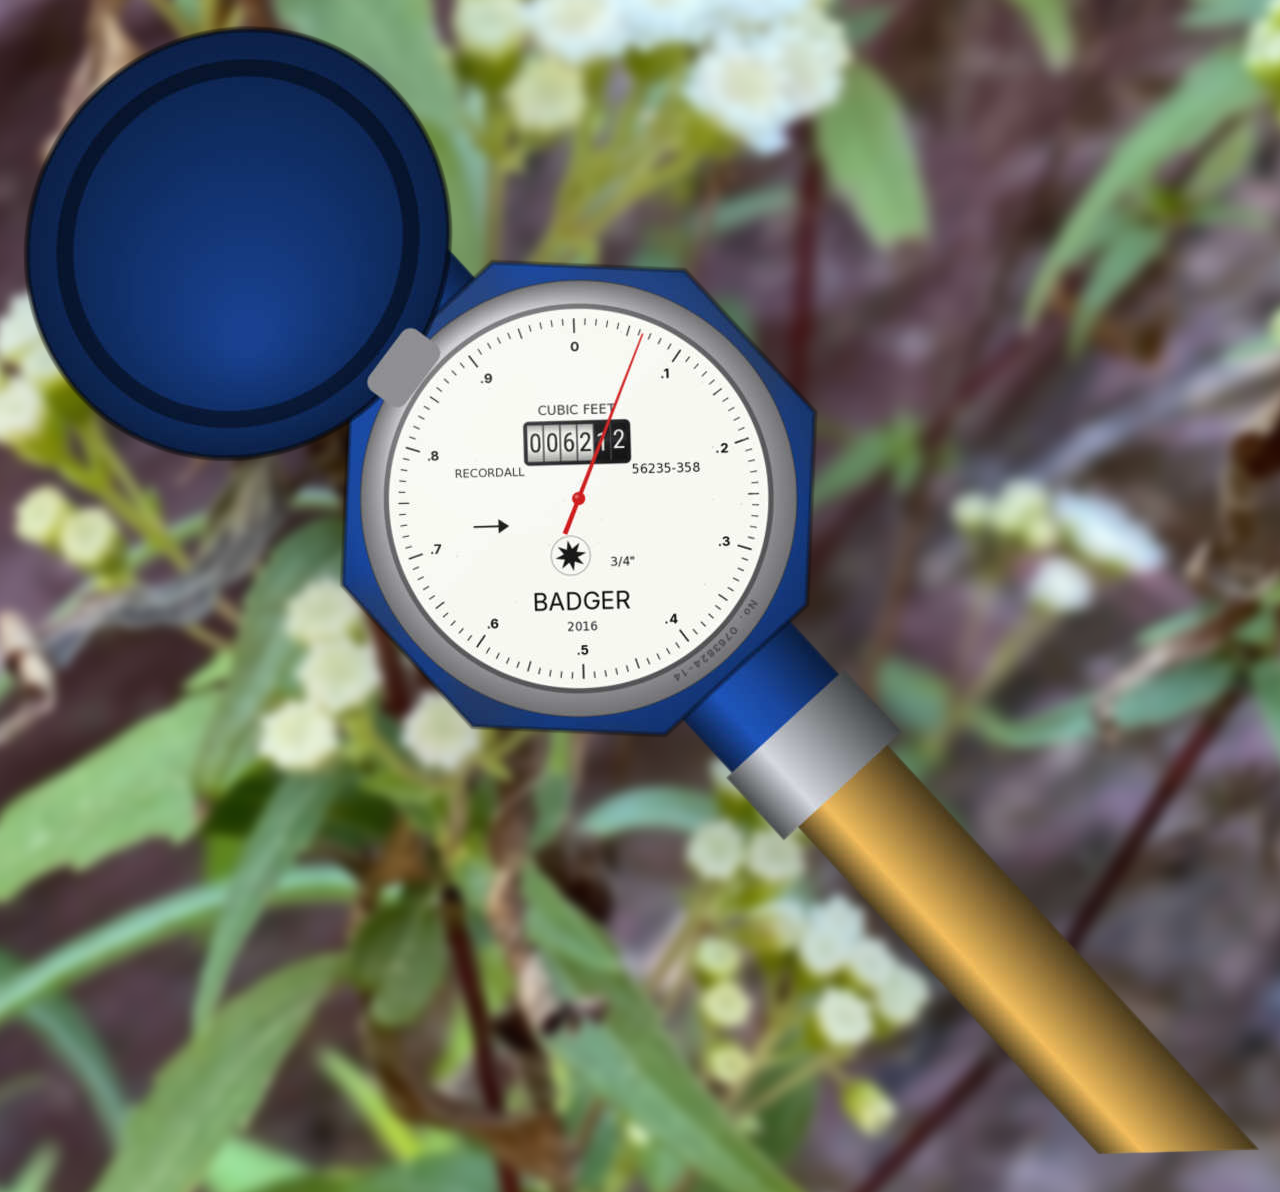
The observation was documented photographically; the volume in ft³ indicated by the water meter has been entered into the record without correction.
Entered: 6212.06 ft³
